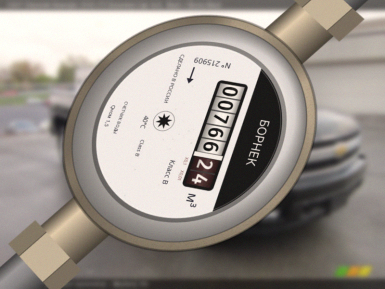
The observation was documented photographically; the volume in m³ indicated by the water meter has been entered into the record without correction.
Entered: 766.24 m³
